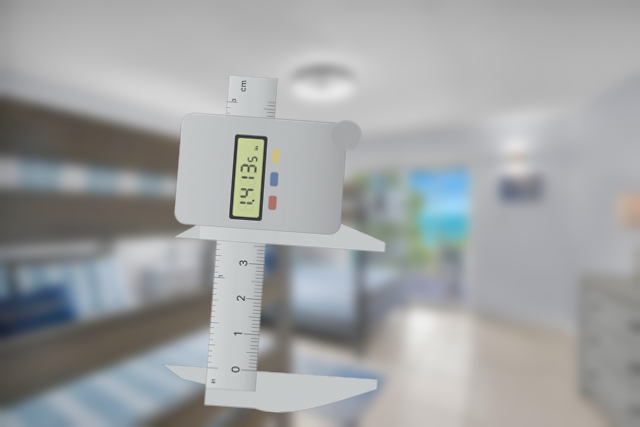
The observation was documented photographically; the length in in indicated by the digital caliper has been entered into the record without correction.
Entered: 1.4135 in
